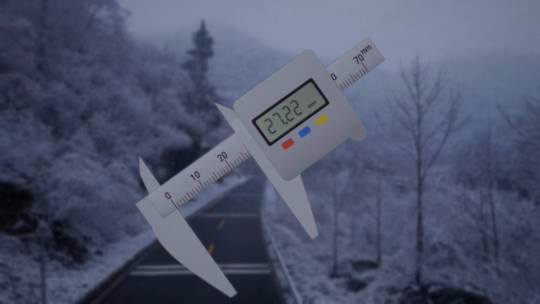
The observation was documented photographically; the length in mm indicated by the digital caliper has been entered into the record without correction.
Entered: 27.22 mm
